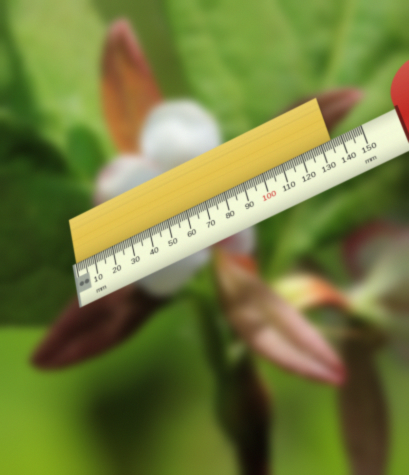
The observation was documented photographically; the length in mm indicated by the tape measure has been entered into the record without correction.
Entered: 135 mm
